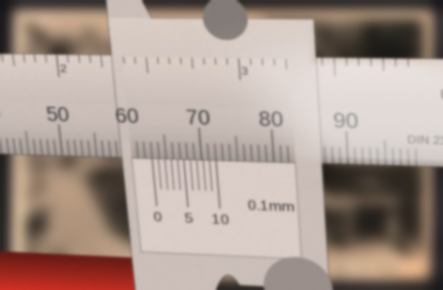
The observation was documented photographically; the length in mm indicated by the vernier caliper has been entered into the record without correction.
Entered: 63.0 mm
